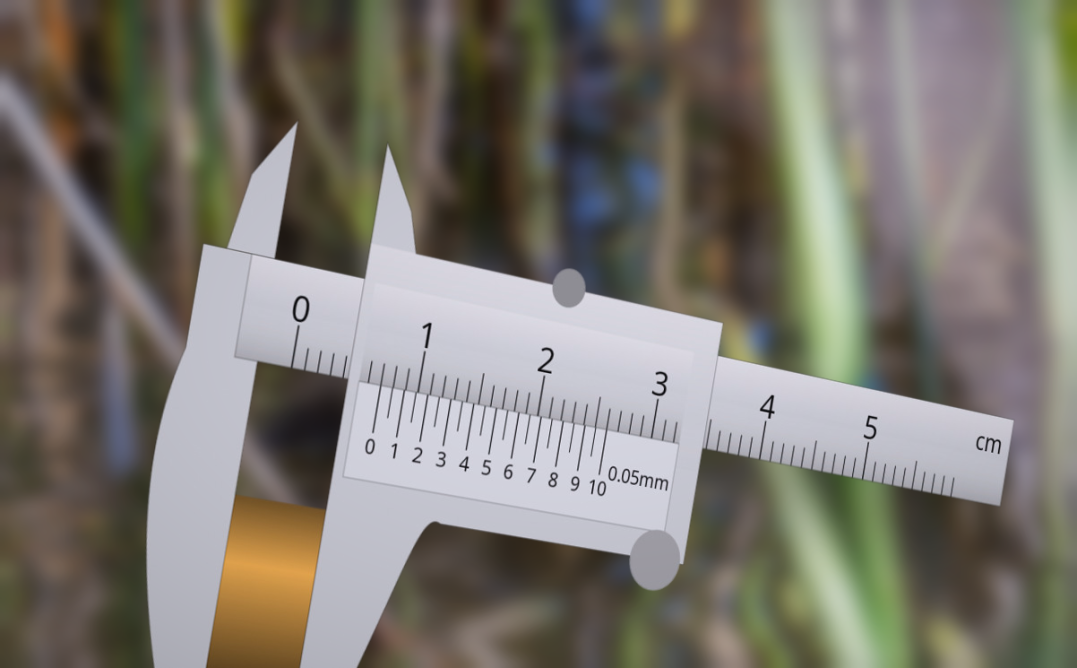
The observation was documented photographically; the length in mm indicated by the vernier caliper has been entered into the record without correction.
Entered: 7.0 mm
